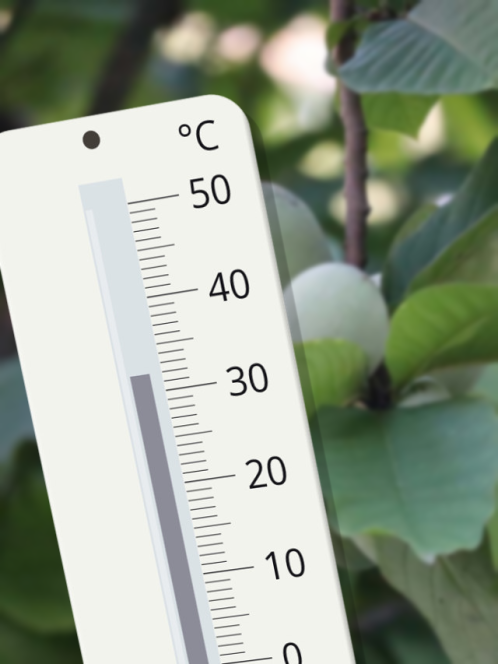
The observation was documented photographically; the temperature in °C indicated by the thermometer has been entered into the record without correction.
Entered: 32 °C
